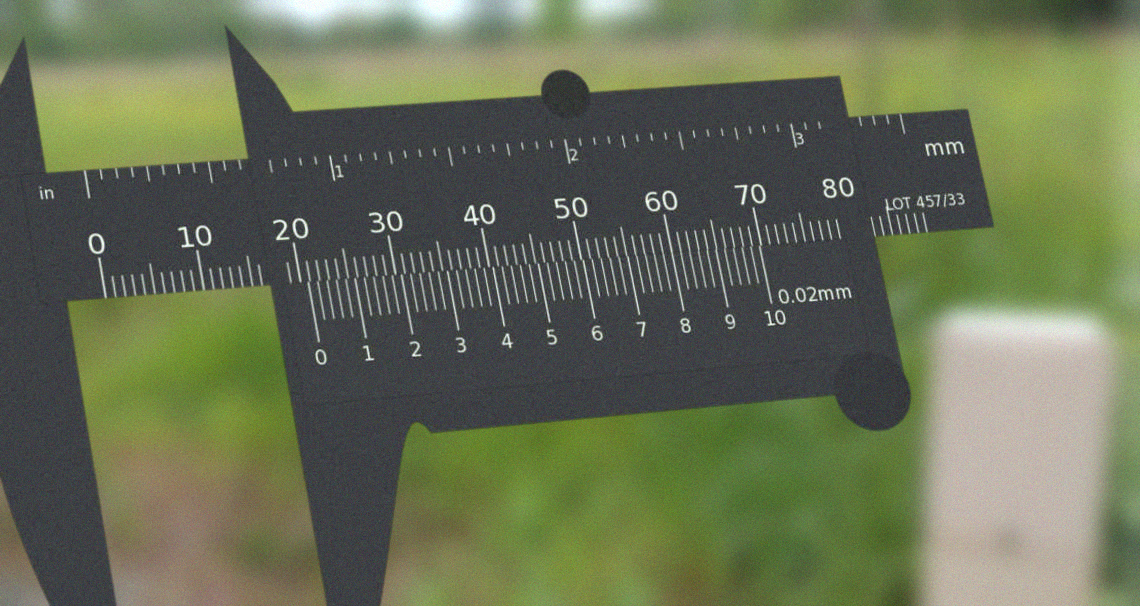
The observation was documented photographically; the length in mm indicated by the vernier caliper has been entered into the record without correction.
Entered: 20.8 mm
